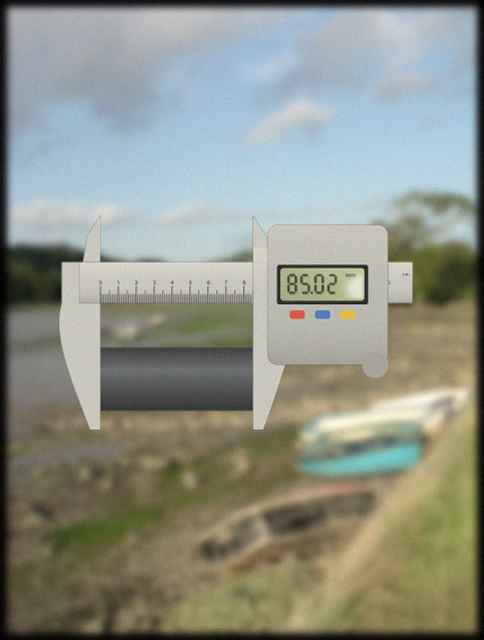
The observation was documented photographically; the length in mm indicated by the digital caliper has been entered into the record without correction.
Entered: 85.02 mm
